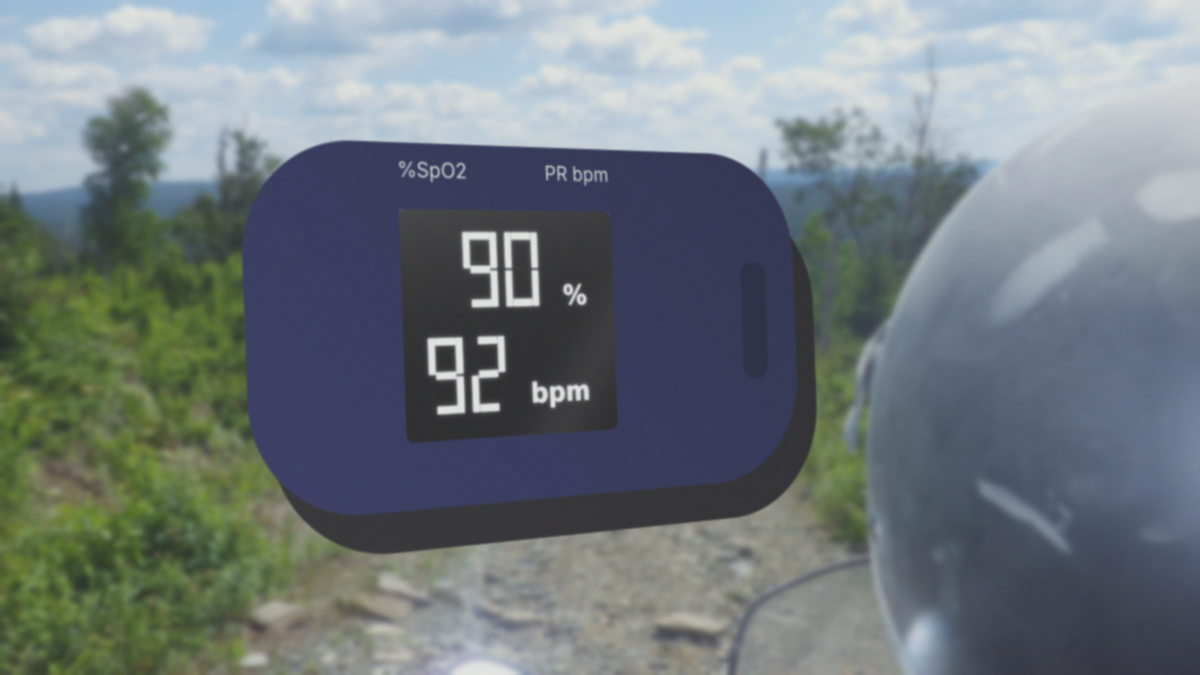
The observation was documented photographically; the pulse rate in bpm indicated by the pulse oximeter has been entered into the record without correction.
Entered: 92 bpm
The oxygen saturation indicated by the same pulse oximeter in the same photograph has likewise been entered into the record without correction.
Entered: 90 %
